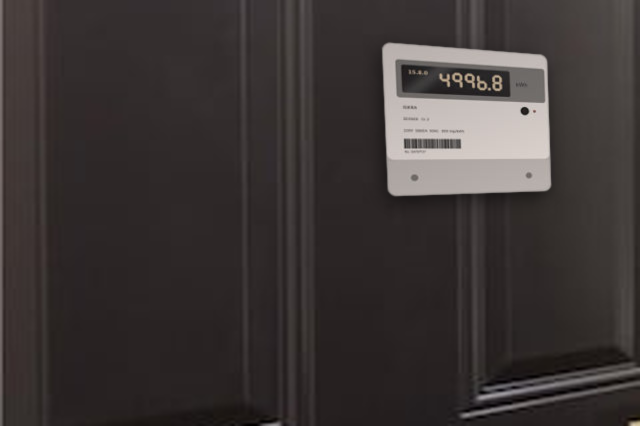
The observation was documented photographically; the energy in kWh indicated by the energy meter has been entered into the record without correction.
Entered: 4996.8 kWh
